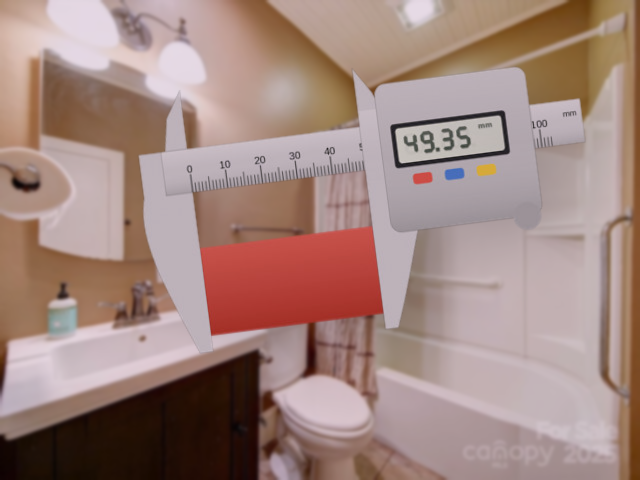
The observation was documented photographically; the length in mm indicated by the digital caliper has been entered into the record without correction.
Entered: 49.35 mm
